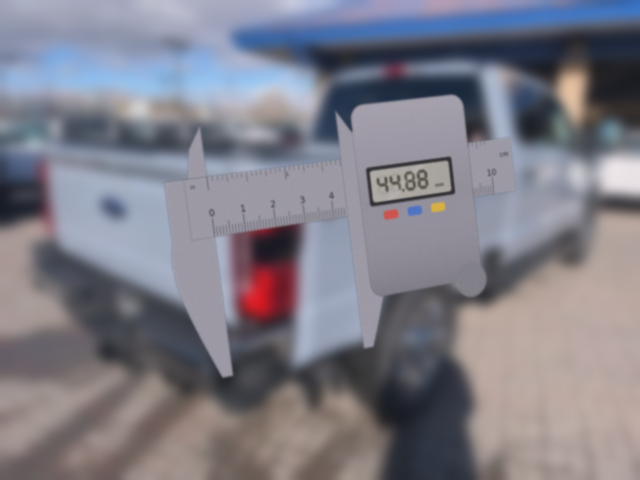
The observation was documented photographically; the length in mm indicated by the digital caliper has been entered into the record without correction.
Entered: 44.88 mm
